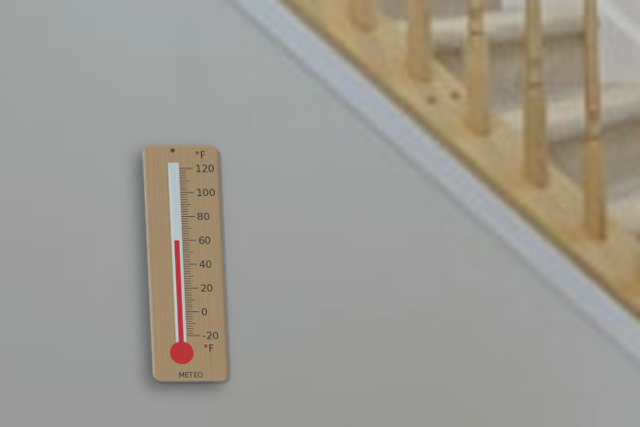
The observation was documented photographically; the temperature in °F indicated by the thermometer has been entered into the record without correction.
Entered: 60 °F
